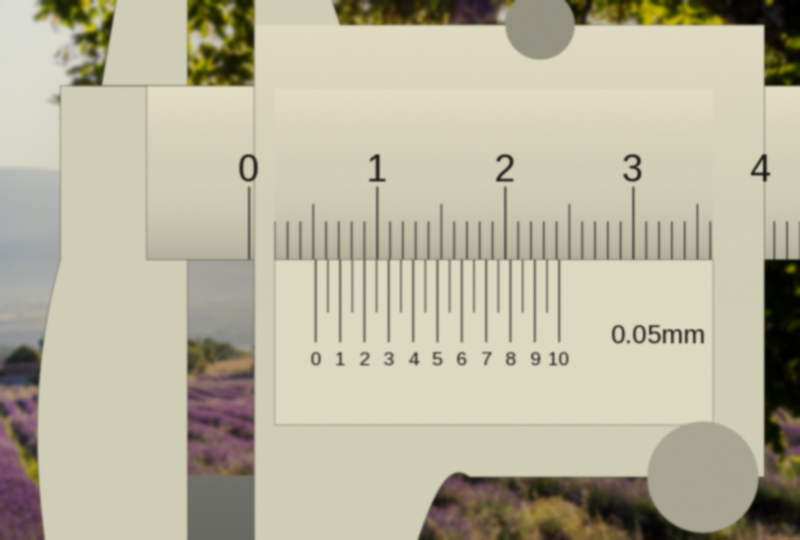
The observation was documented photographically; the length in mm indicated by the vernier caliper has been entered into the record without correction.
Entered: 5.2 mm
